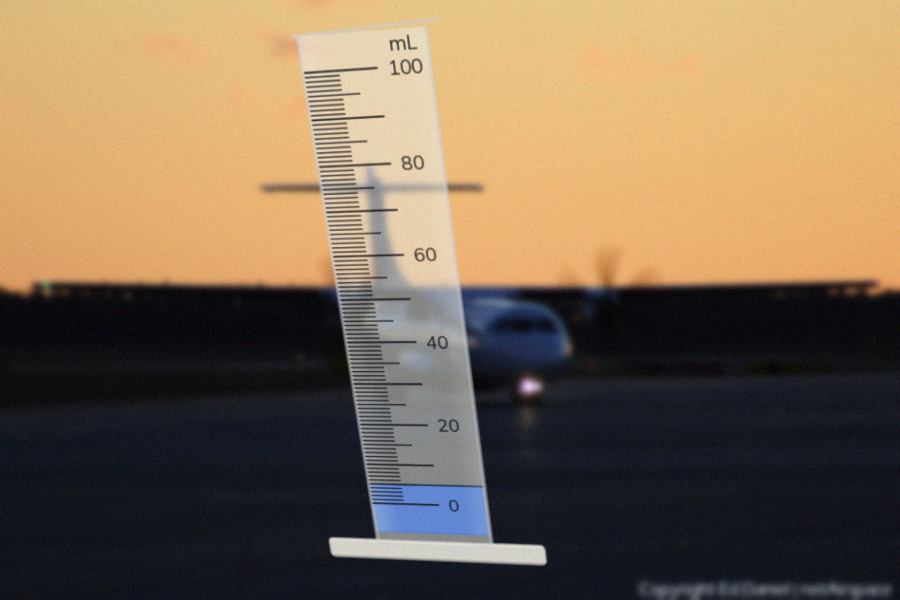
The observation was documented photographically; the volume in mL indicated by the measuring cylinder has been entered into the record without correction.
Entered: 5 mL
